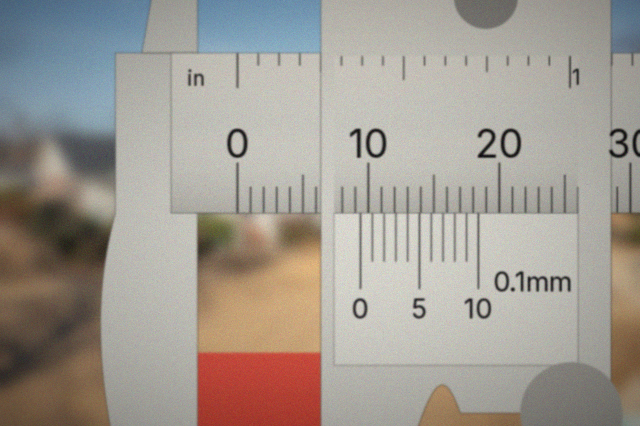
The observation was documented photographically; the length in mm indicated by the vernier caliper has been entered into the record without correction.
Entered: 9.4 mm
